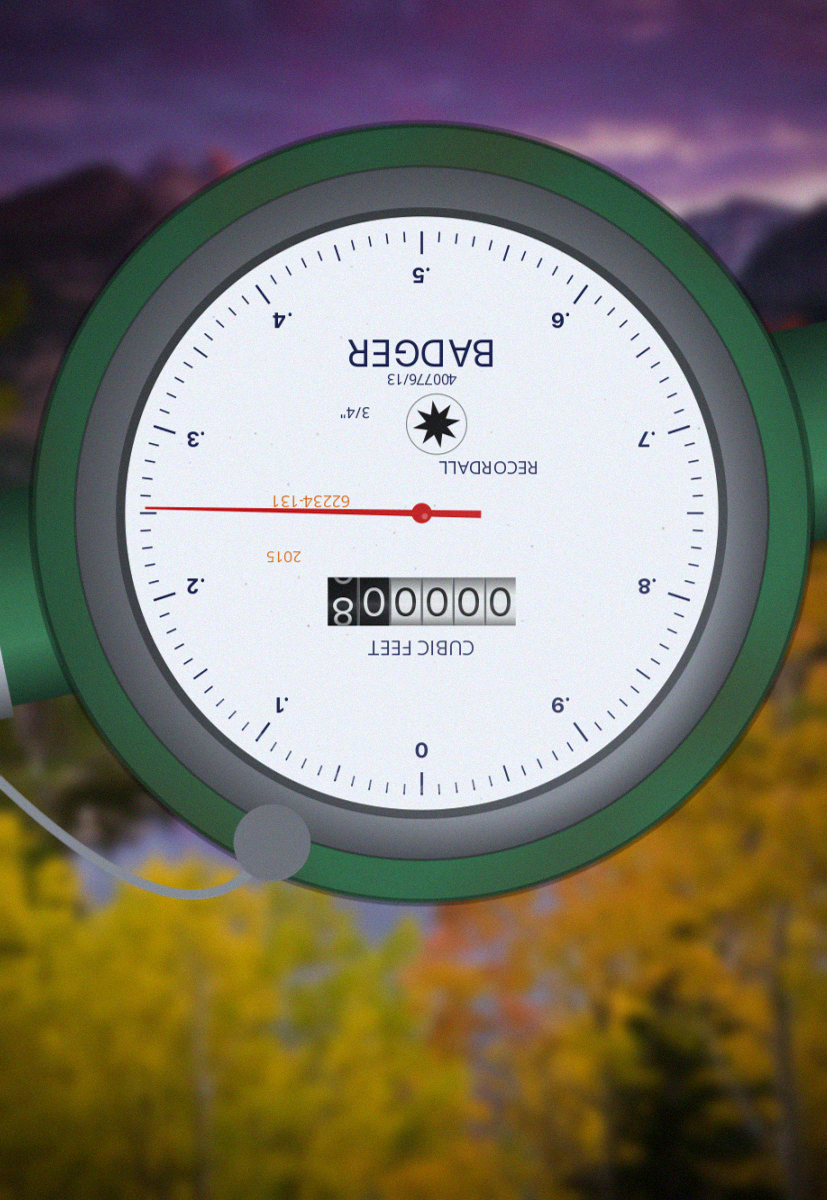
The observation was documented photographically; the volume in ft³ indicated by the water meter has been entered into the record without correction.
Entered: 8.25 ft³
